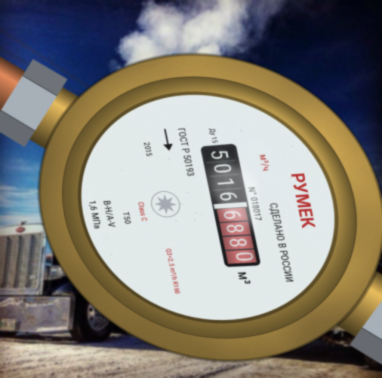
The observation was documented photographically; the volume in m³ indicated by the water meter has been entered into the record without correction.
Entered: 5016.6880 m³
